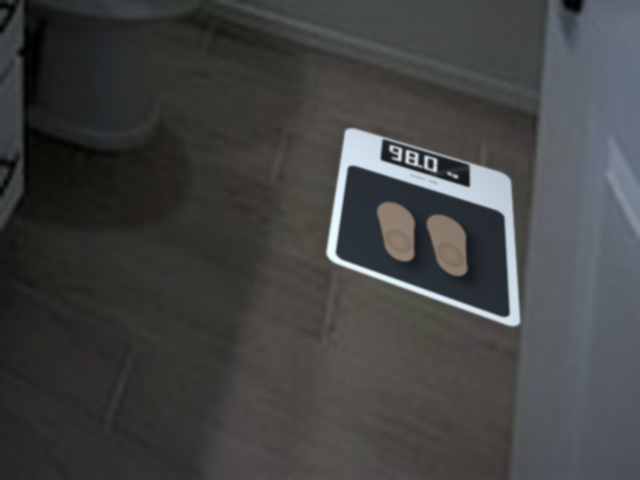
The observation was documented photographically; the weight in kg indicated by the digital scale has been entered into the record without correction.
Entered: 98.0 kg
